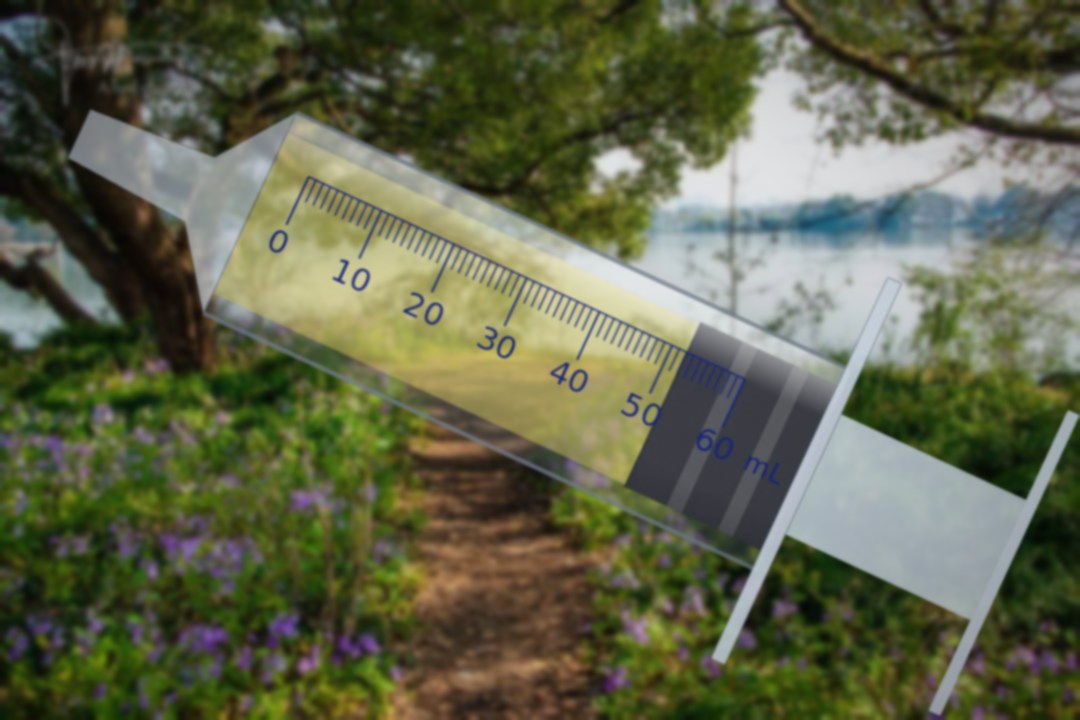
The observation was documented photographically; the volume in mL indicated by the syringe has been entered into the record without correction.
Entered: 52 mL
